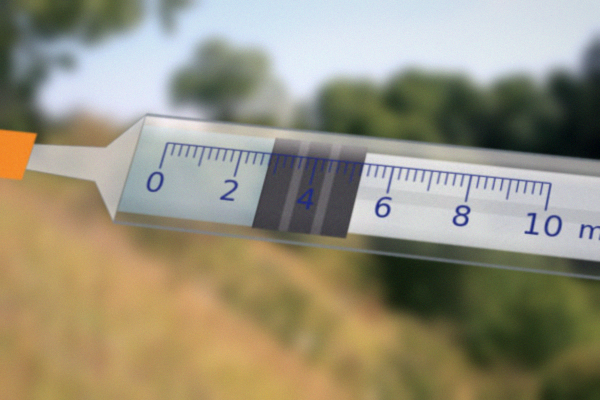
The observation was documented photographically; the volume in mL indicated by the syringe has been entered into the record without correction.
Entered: 2.8 mL
